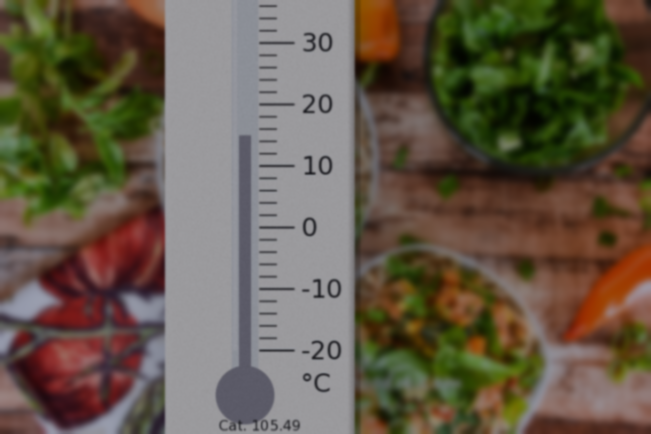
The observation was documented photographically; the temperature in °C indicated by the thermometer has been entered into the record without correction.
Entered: 15 °C
